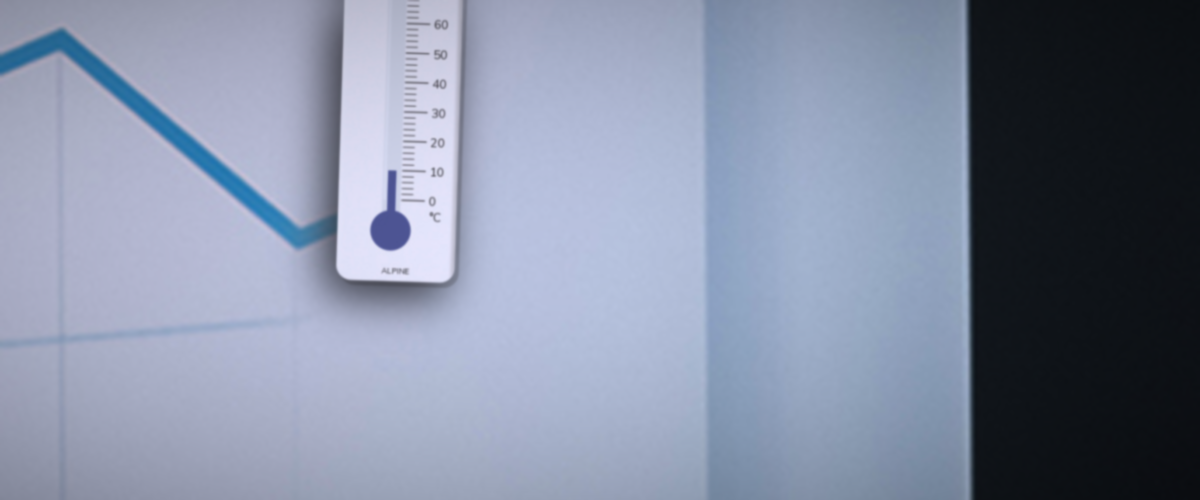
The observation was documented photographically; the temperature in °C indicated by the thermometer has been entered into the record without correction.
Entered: 10 °C
